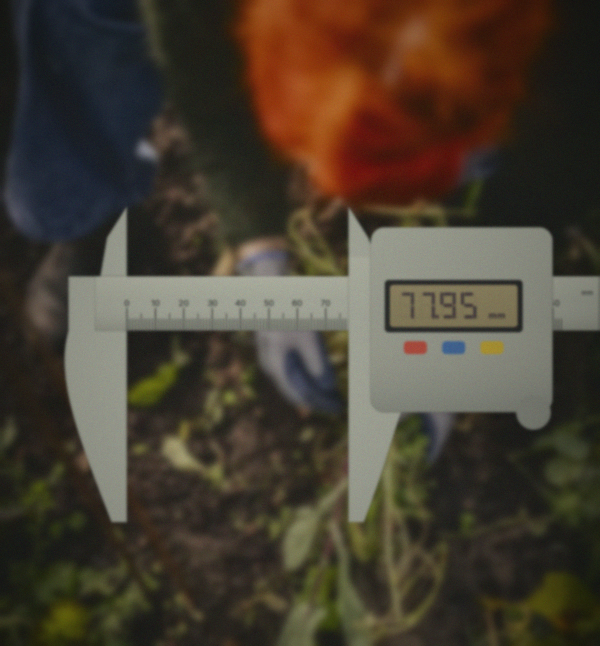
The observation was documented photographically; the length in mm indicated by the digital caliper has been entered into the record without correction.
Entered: 77.95 mm
